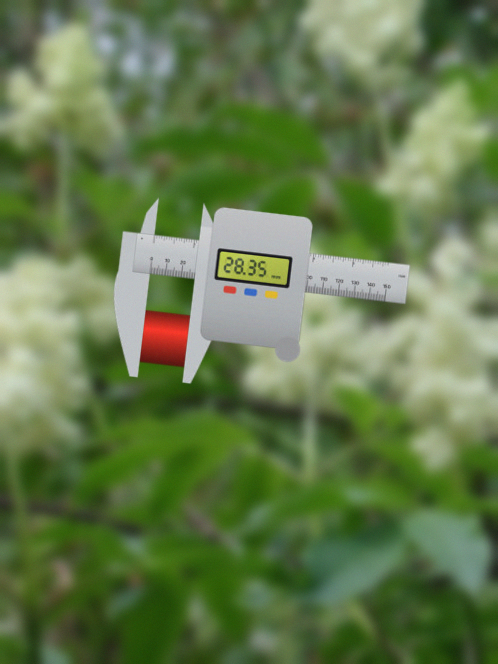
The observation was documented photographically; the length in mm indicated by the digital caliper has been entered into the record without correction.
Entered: 28.35 mm
